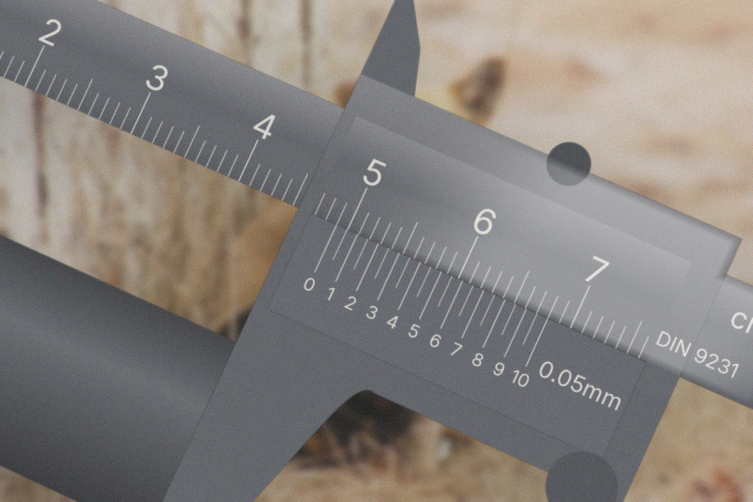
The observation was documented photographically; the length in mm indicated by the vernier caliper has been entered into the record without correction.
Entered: 49.0 mm
